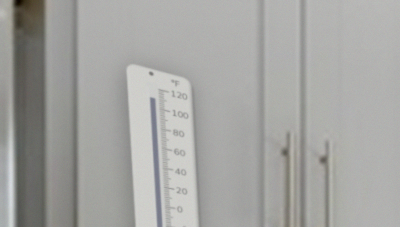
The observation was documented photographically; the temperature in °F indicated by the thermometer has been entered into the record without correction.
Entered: 110 °F
